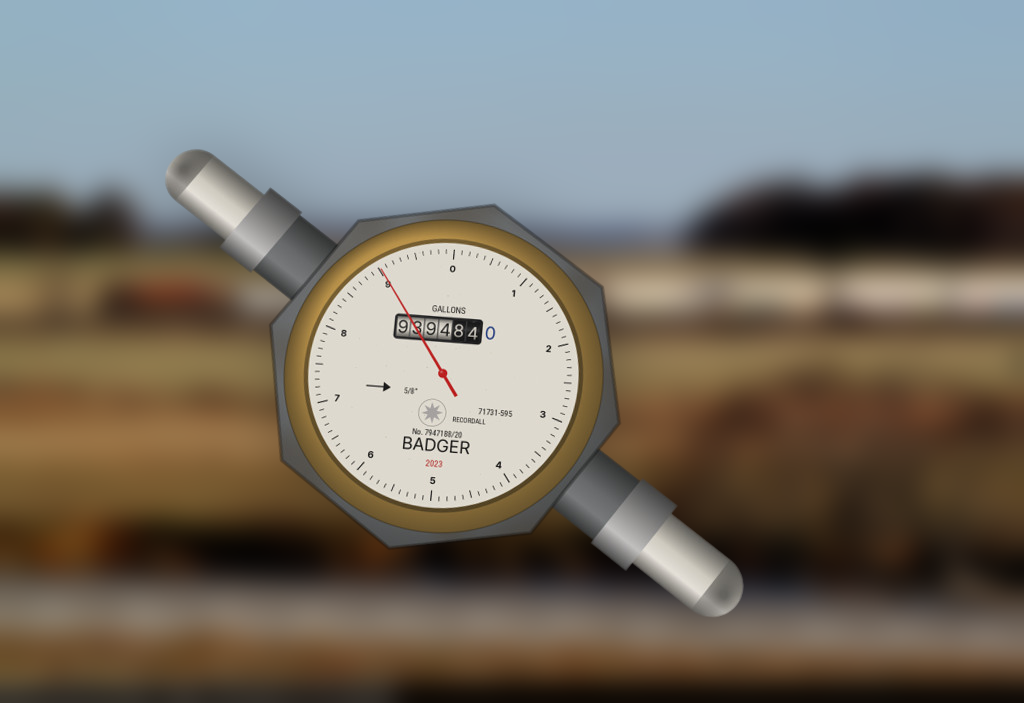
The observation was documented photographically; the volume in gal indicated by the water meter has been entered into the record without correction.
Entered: 9394839.0 gal
